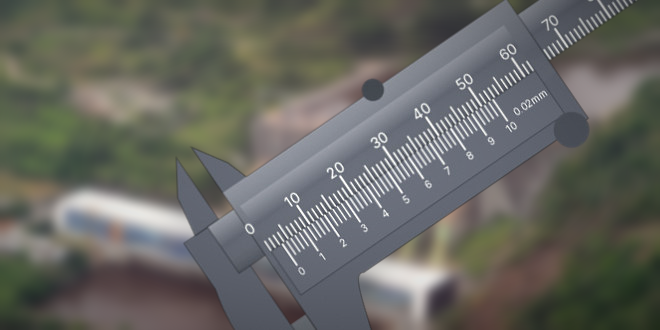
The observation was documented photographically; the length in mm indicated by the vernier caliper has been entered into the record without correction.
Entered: 3.5 mm
